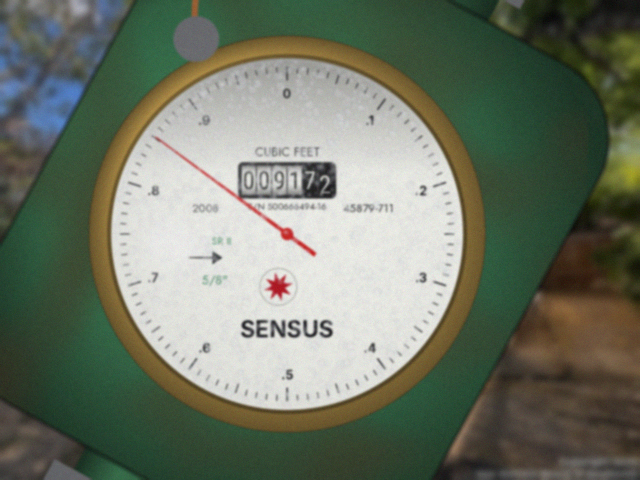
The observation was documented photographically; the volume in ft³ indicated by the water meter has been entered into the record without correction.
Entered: 9171.85 ft³
